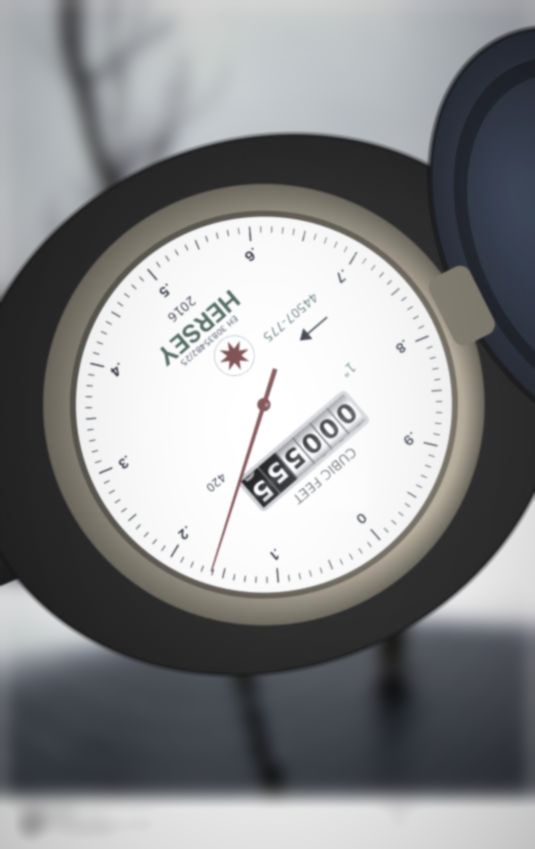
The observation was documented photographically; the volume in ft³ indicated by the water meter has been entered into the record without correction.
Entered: 555.16 ft³
